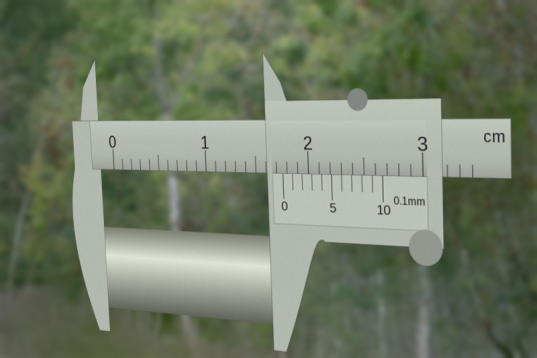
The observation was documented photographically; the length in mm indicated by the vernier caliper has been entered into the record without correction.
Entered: 17.6 mm
